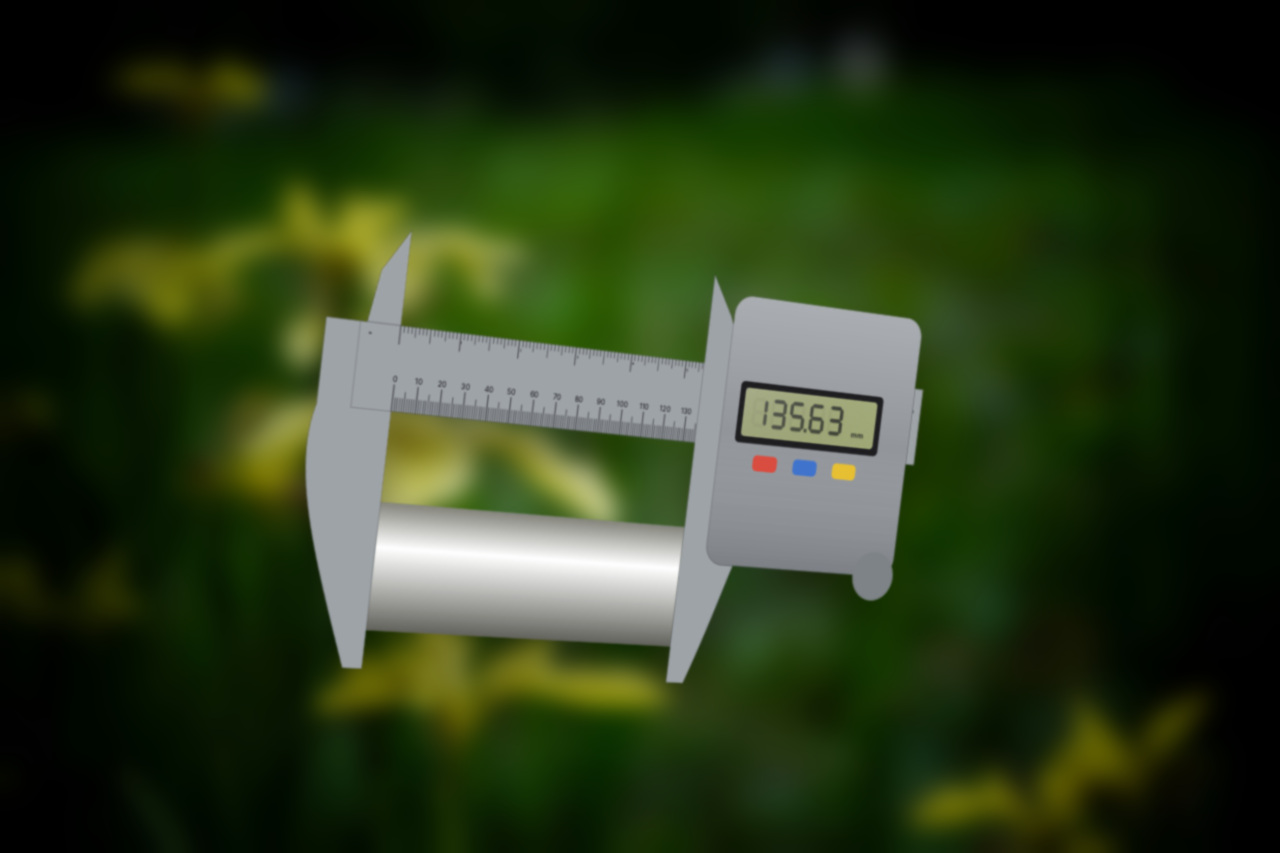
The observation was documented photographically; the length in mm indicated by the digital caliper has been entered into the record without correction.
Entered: 135.63 mm
